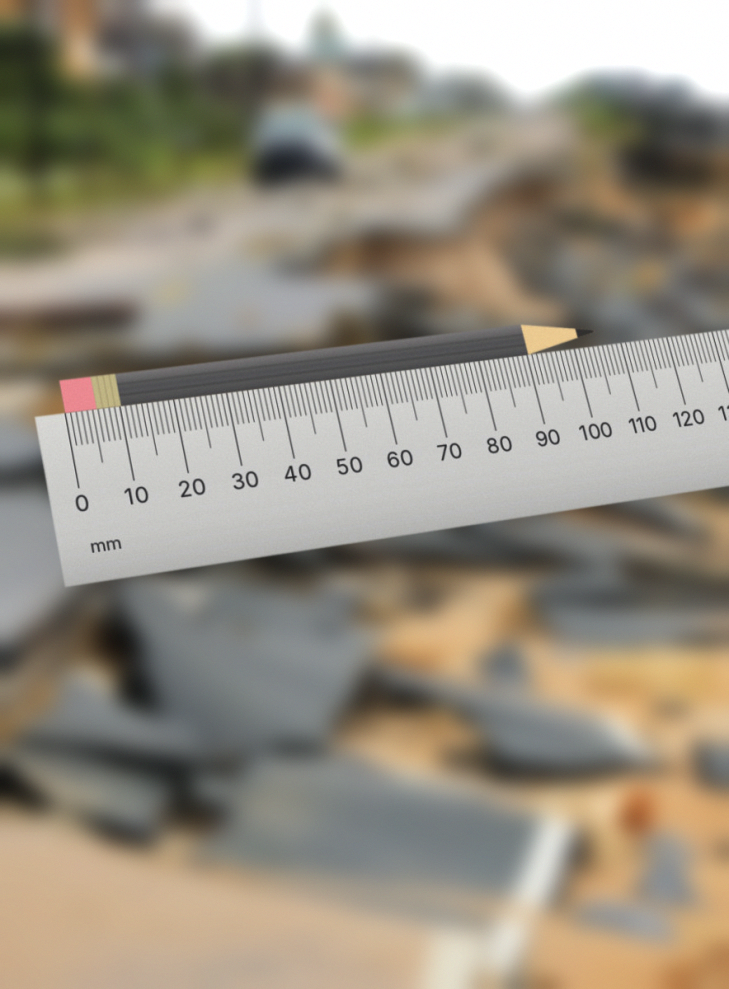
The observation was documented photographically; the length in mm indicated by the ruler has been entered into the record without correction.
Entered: 105 mm
